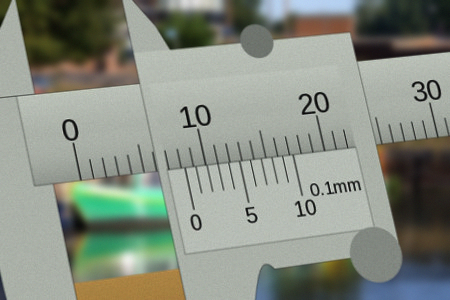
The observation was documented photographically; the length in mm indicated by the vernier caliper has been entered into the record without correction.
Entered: 8.3 mm
